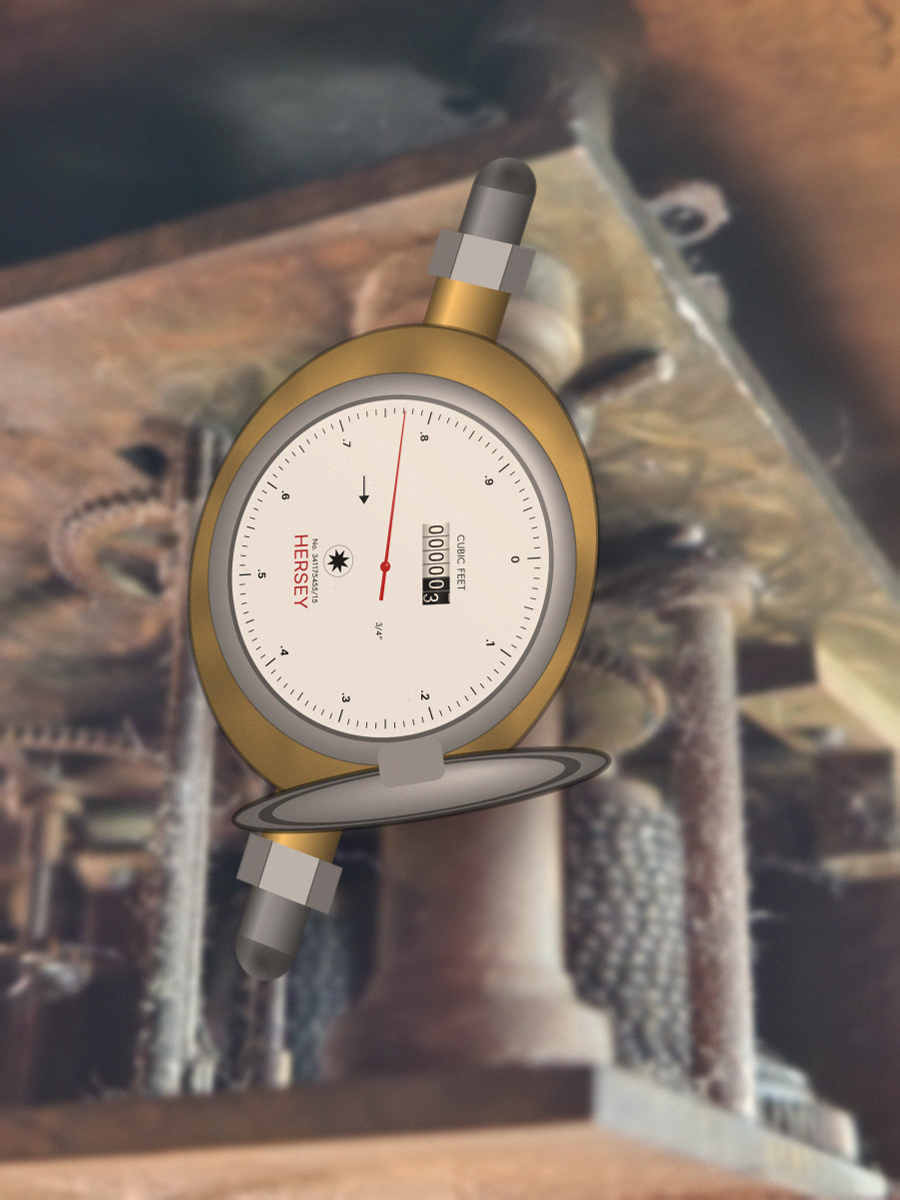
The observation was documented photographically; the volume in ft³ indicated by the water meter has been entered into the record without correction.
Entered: 2.77 ft³
